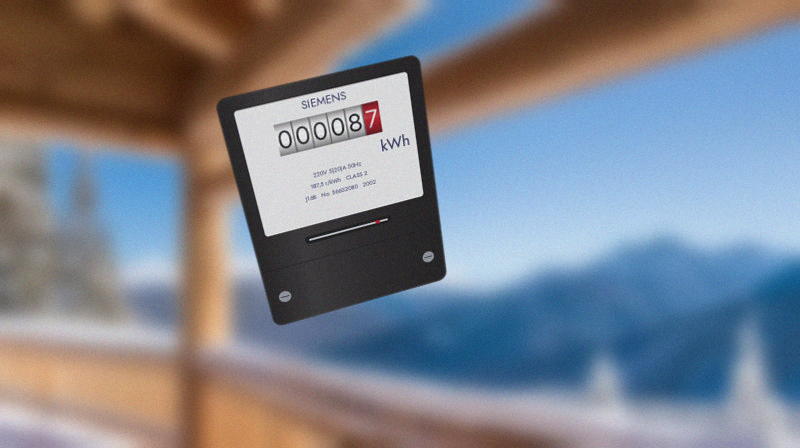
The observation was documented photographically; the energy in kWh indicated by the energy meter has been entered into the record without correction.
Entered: 8.7 kWh
